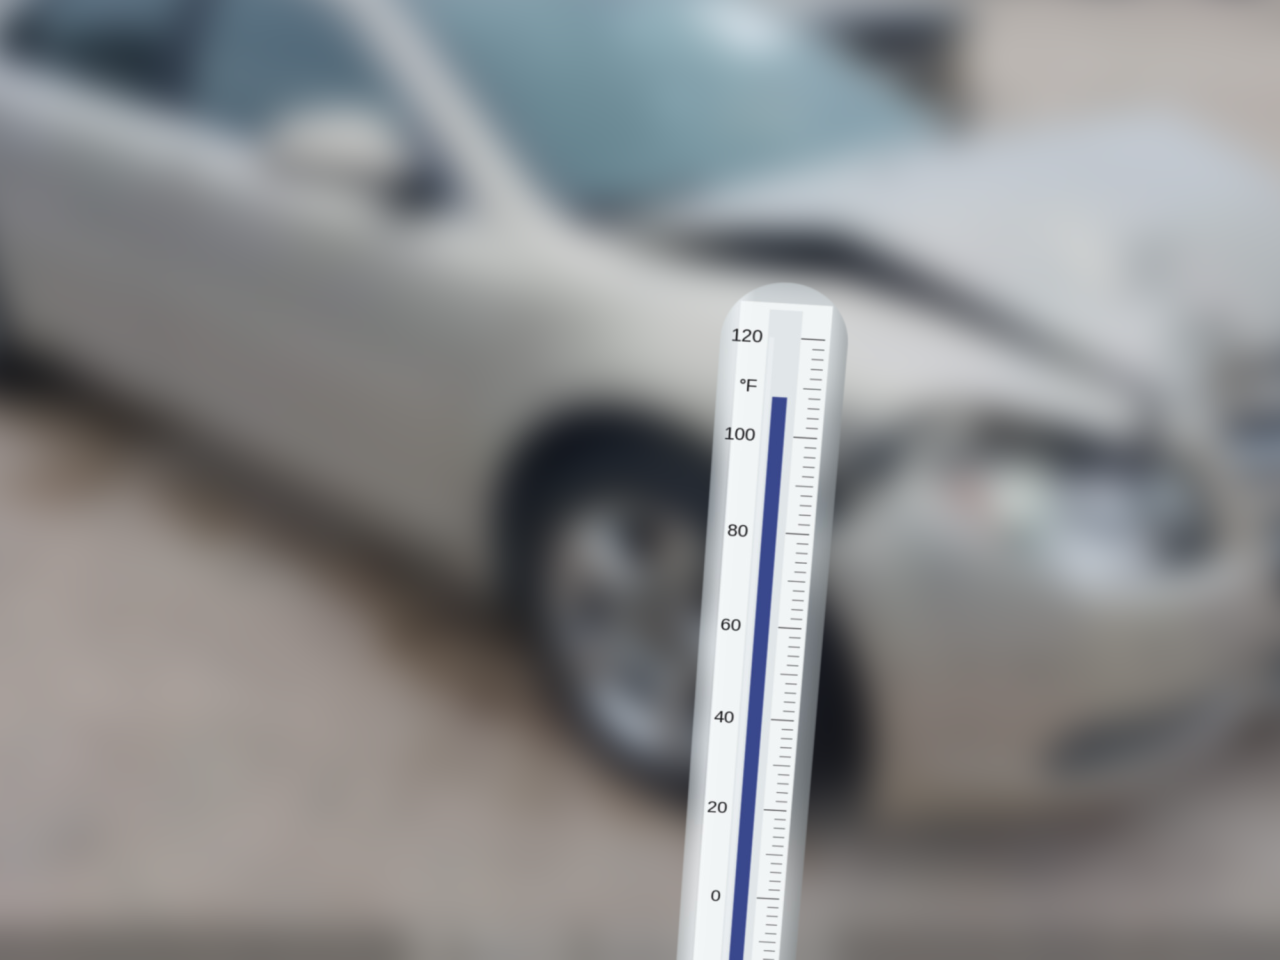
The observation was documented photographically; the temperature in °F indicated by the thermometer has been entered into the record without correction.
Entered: 108 °F
